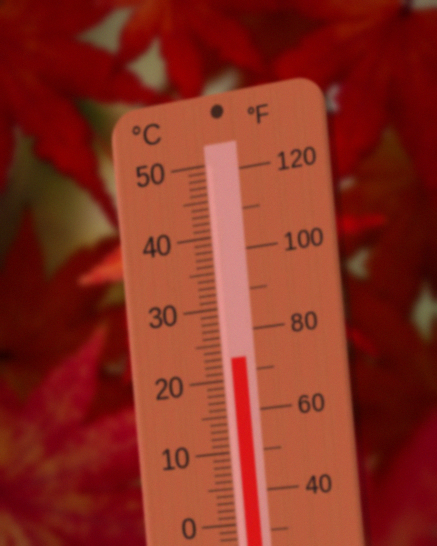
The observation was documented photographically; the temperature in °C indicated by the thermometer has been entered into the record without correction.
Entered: 23 °C
